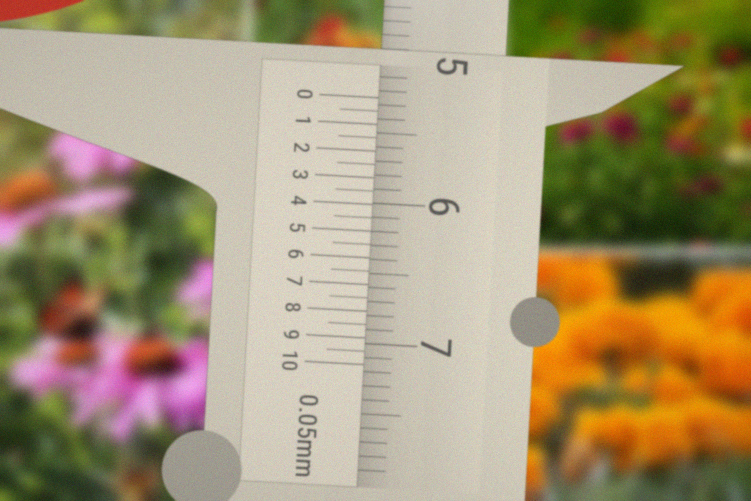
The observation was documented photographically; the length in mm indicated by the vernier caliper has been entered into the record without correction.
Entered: 52.5 mm
